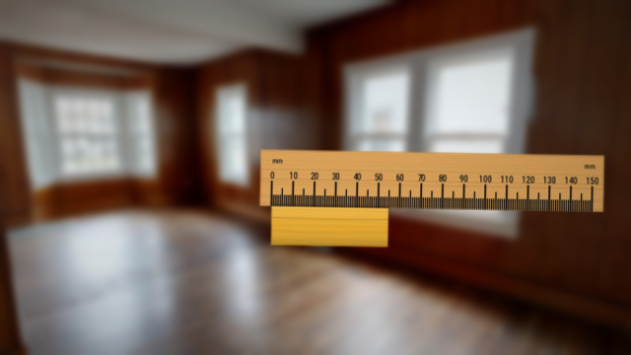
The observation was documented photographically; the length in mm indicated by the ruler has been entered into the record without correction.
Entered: 55 mm
